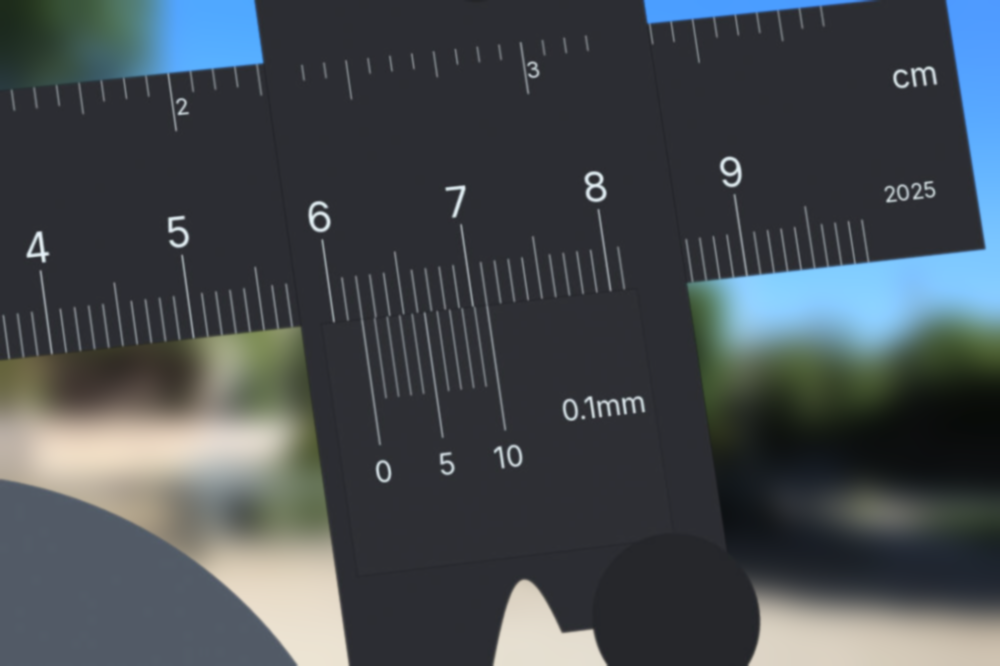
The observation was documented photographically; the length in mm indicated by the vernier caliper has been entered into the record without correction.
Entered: 62.0 mm
